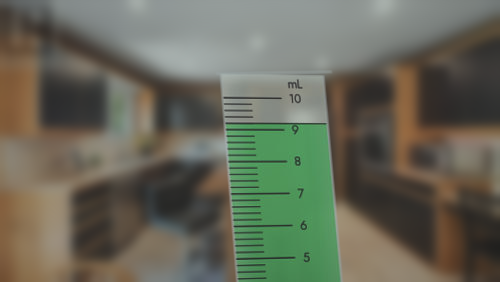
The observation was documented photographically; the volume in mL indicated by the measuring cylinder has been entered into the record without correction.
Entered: 9.2 mL
